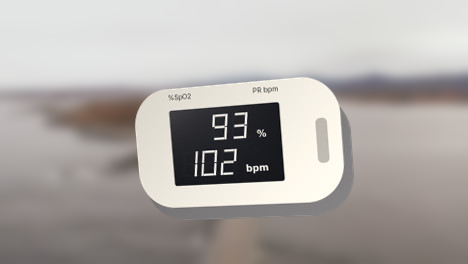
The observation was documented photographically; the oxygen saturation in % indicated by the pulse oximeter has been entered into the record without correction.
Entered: 93 %
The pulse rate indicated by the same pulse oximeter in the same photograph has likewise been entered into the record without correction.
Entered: 102 bpm
